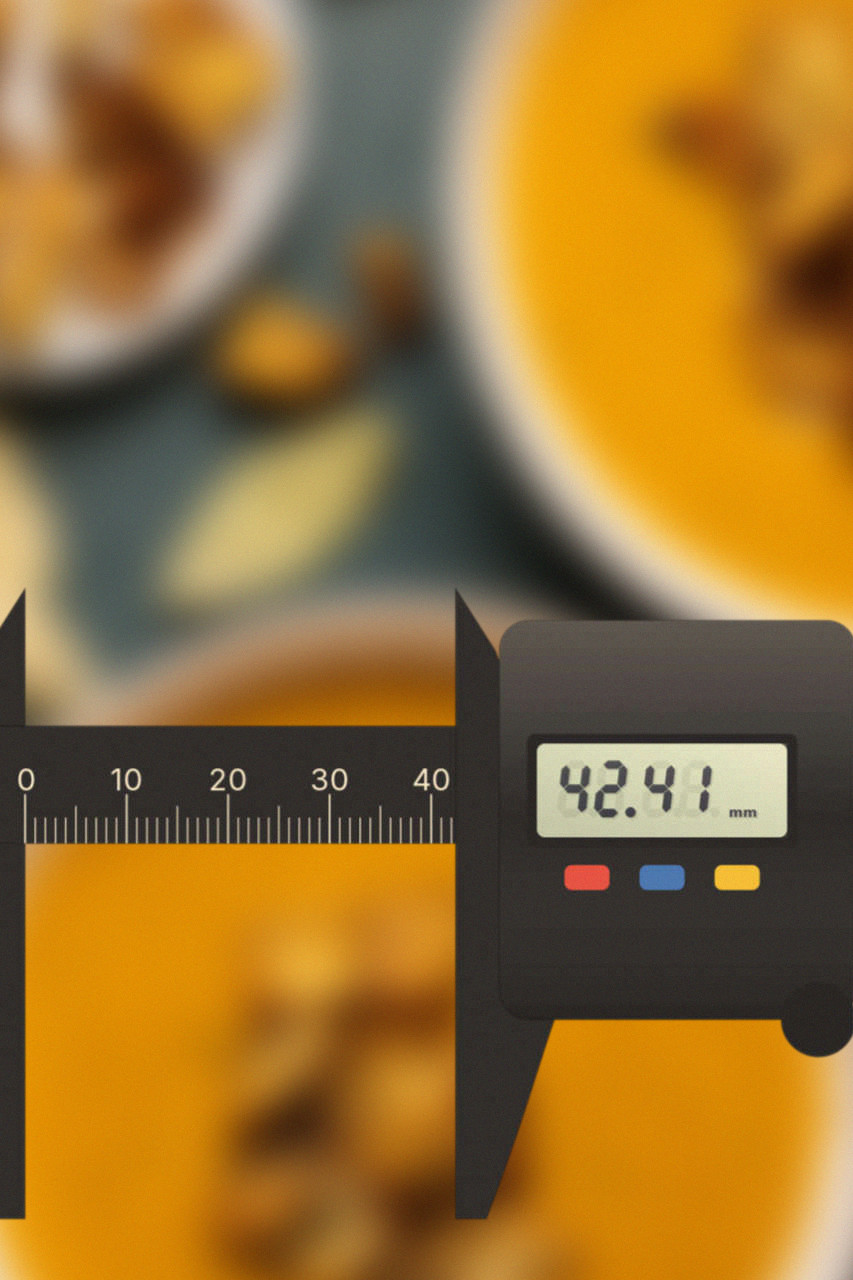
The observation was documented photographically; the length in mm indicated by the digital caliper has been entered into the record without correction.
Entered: 42.41 mm
